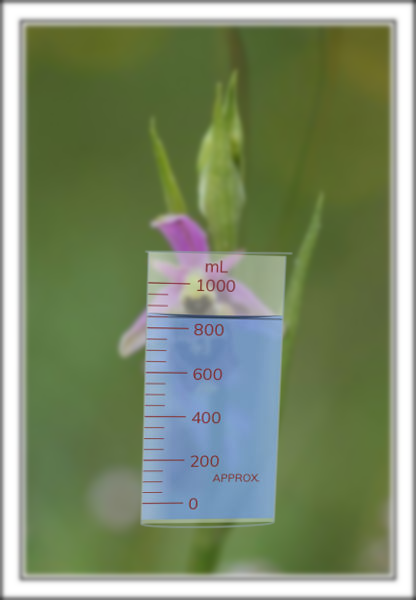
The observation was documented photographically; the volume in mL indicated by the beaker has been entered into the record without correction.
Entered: 850 mL
